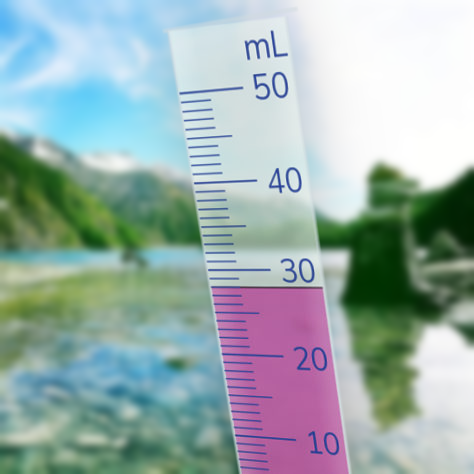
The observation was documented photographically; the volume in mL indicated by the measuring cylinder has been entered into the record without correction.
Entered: 28 mL
